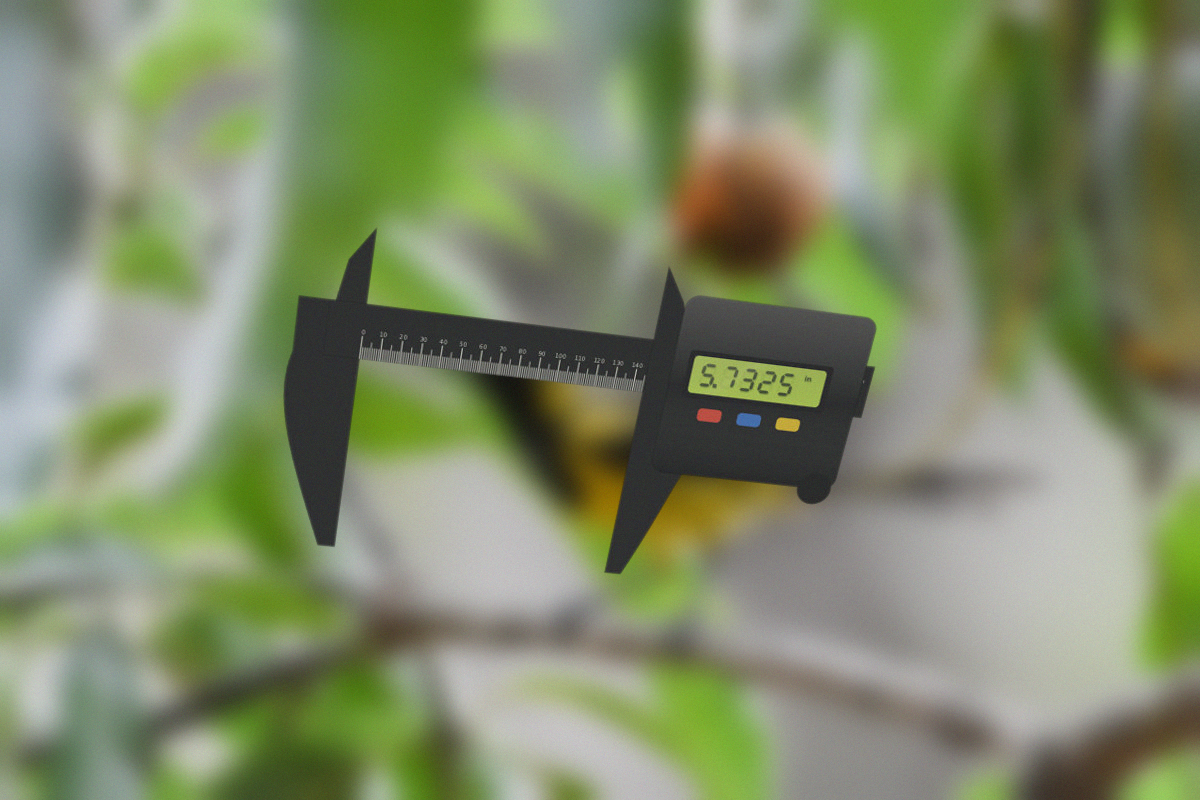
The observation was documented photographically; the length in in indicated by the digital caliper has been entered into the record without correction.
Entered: 5.7325 in
